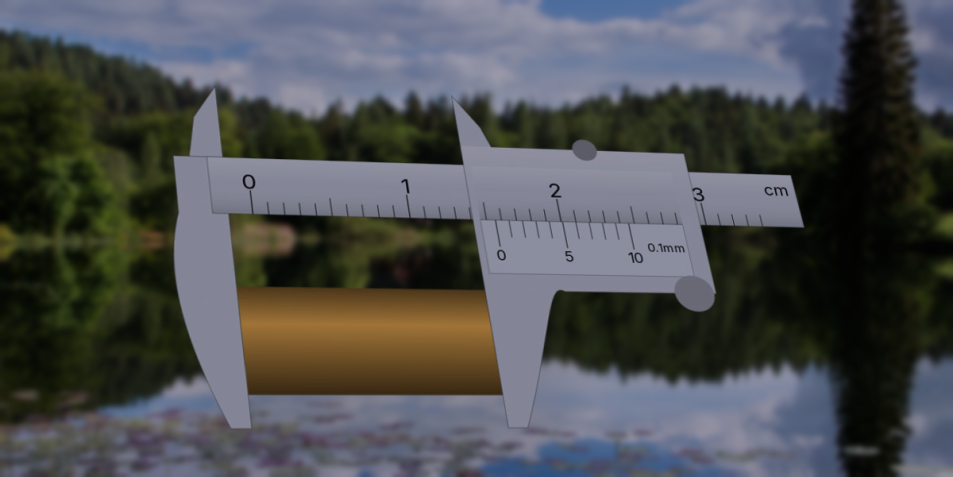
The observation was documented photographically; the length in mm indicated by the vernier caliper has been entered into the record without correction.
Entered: 15.6 mm
